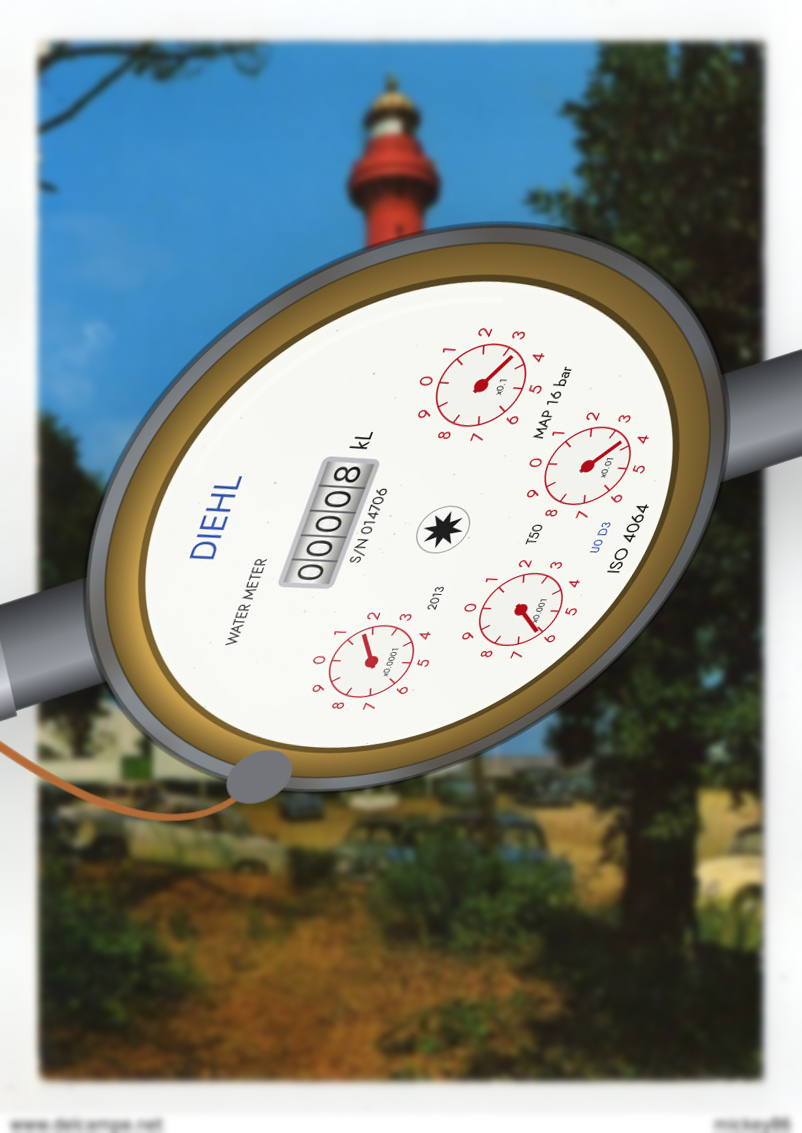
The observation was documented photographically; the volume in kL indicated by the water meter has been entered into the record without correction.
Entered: 8.3361 kL
